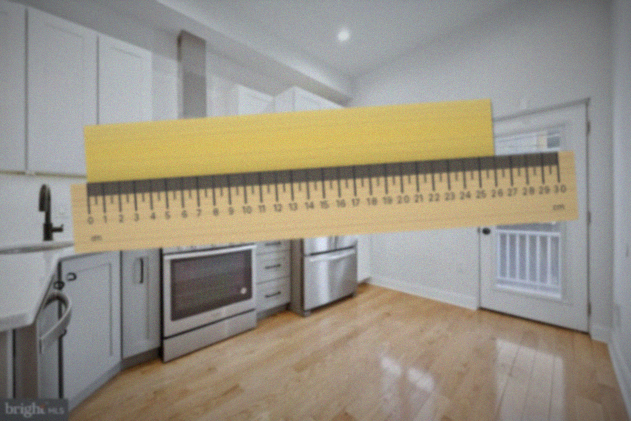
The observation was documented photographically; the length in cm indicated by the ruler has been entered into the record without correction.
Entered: 26 cm
